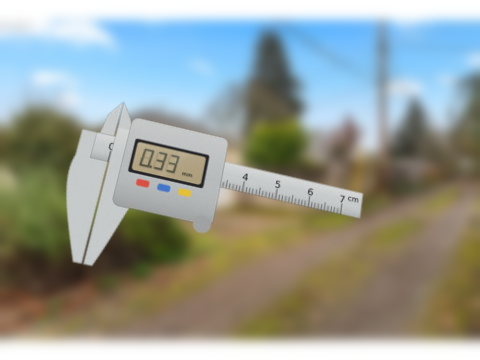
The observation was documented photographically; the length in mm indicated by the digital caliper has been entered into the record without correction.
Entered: 0.33 mm
